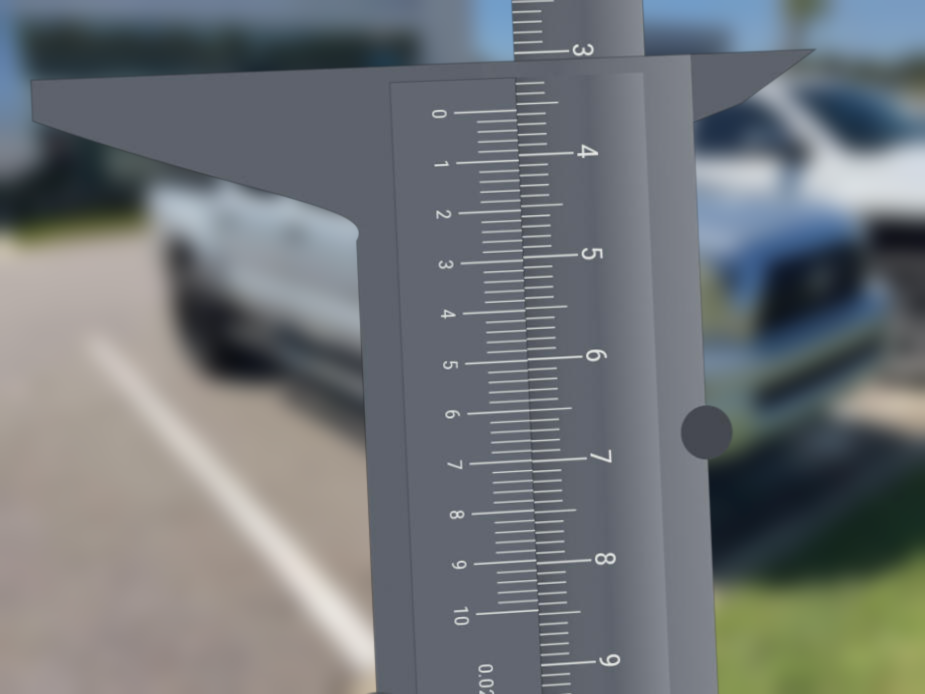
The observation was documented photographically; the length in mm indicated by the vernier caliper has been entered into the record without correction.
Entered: 35.6 mm
